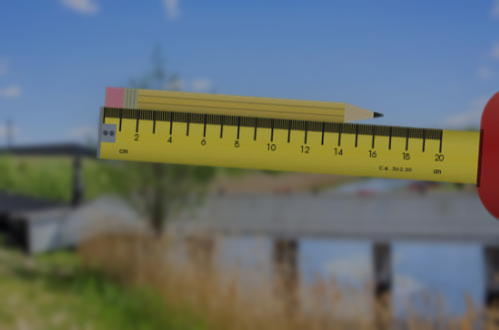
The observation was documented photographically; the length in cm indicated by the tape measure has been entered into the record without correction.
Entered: 16.5 cm
